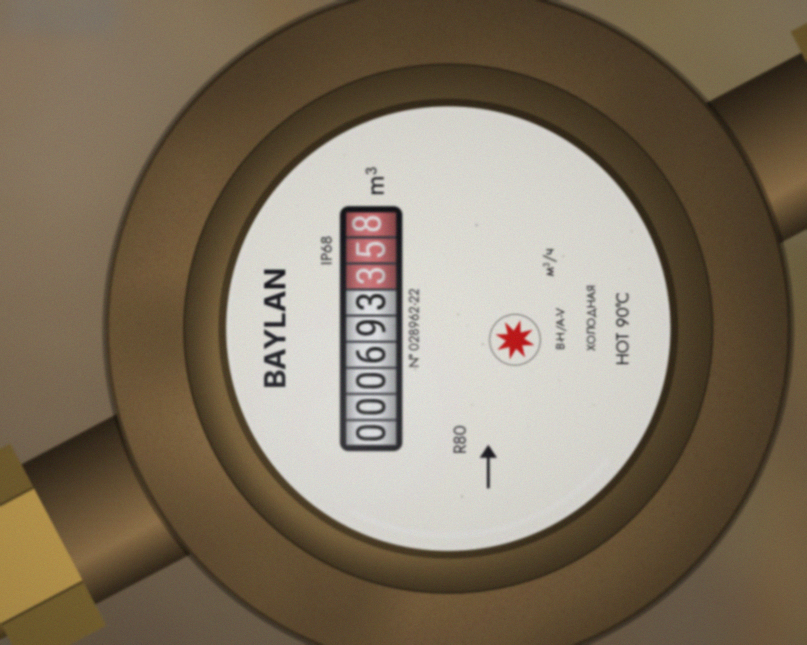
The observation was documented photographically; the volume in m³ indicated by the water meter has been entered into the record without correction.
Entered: 693.358 m³
